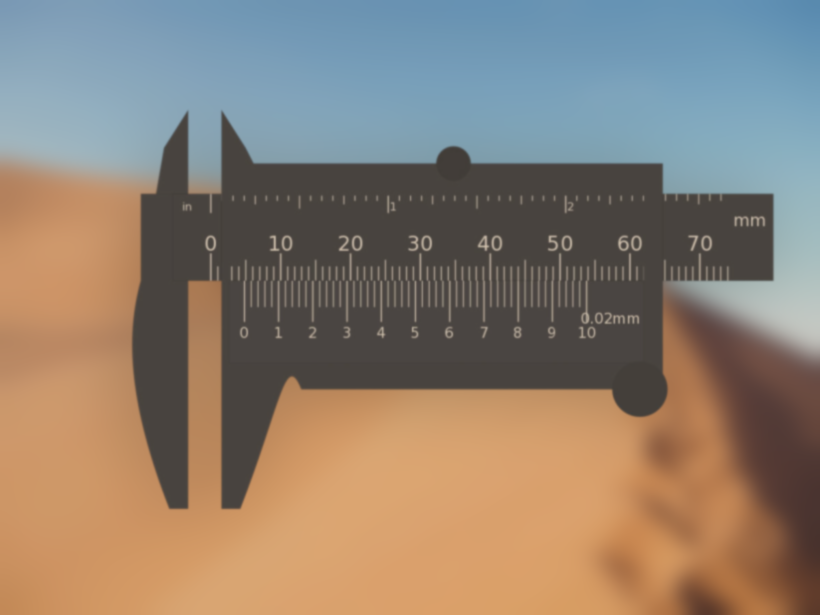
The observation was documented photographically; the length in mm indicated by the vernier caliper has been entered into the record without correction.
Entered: 4.8 mm
